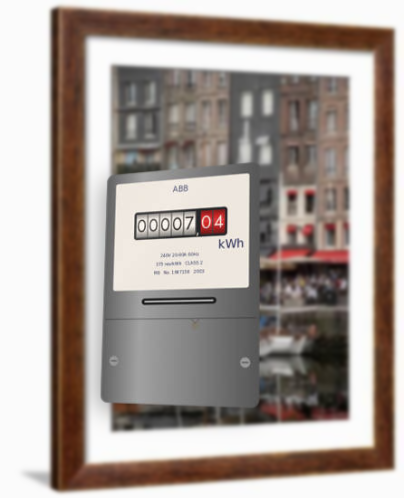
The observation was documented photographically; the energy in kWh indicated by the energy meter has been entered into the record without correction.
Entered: 7.04 kWh
